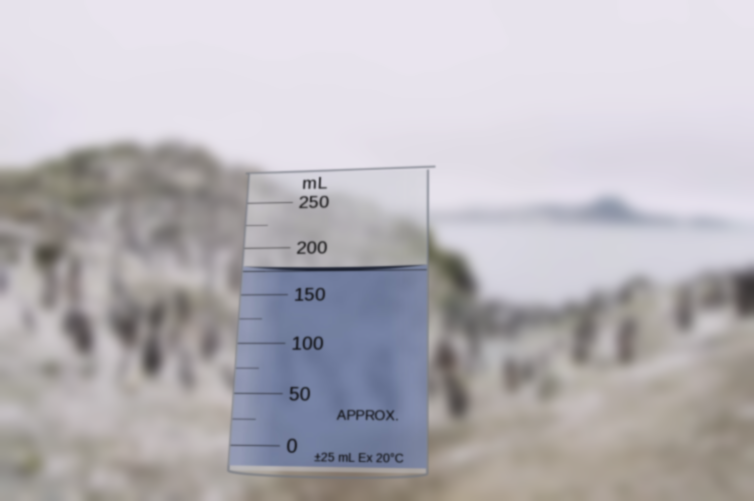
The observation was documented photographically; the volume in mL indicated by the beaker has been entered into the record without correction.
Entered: 175 mL
